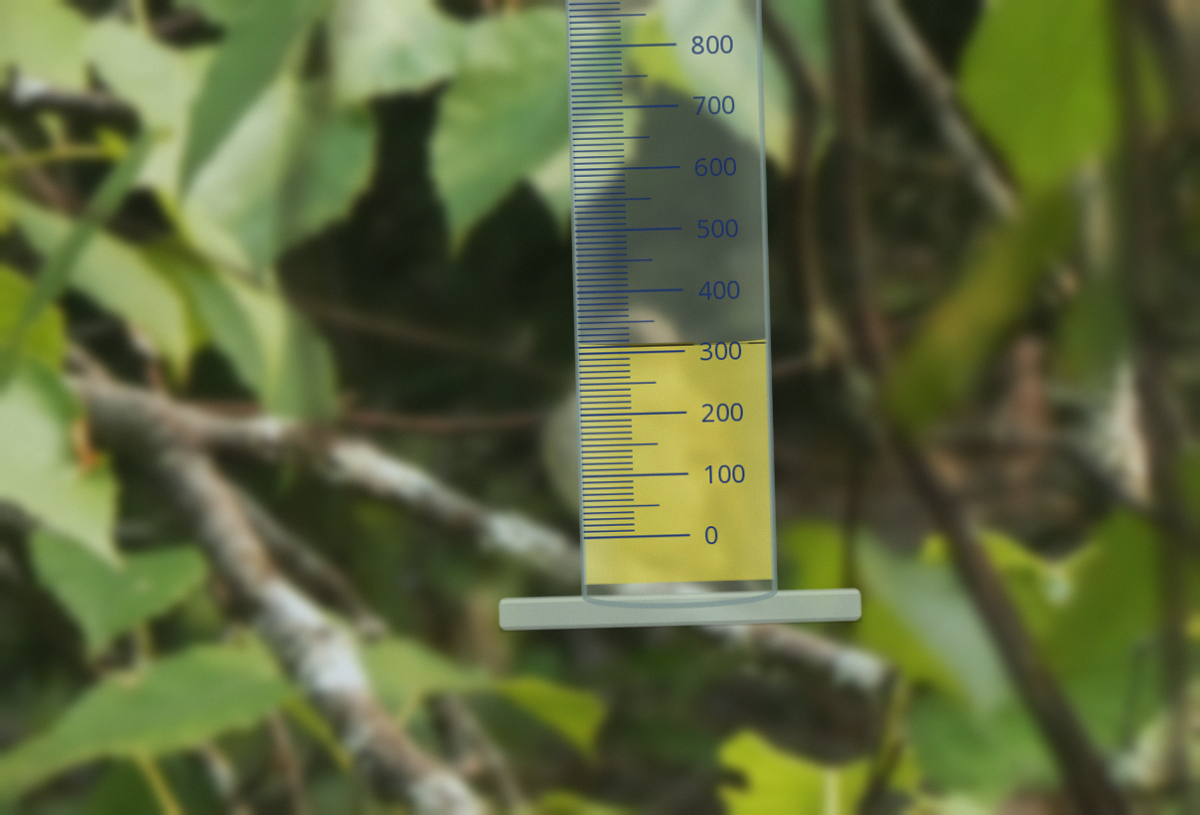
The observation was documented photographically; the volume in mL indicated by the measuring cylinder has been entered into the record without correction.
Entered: 310 mL
